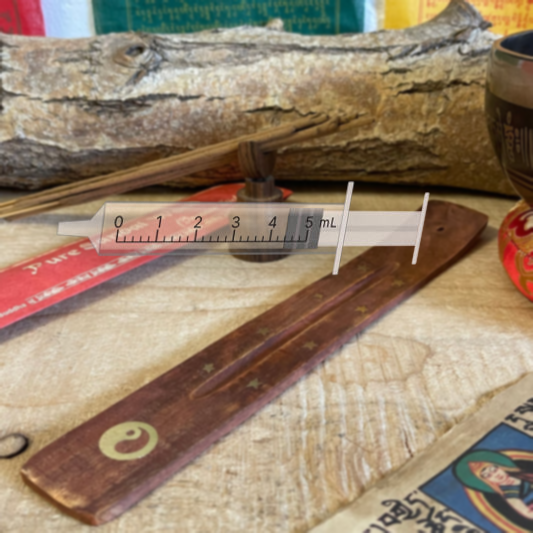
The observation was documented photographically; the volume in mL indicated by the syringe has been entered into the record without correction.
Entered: 4.4 mL
